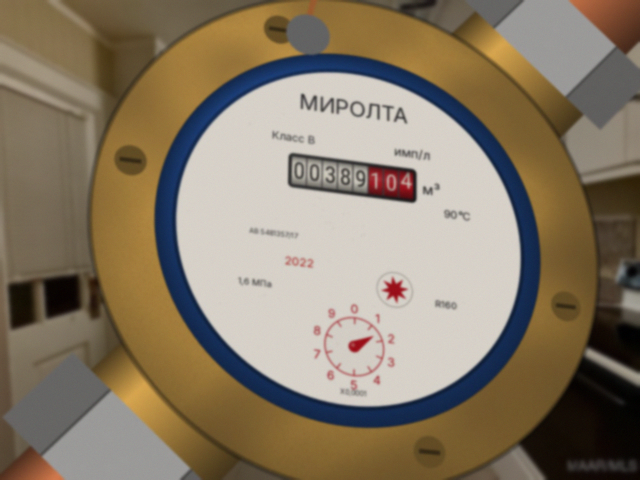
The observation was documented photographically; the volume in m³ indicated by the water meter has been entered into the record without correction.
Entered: 389.1041 m³
